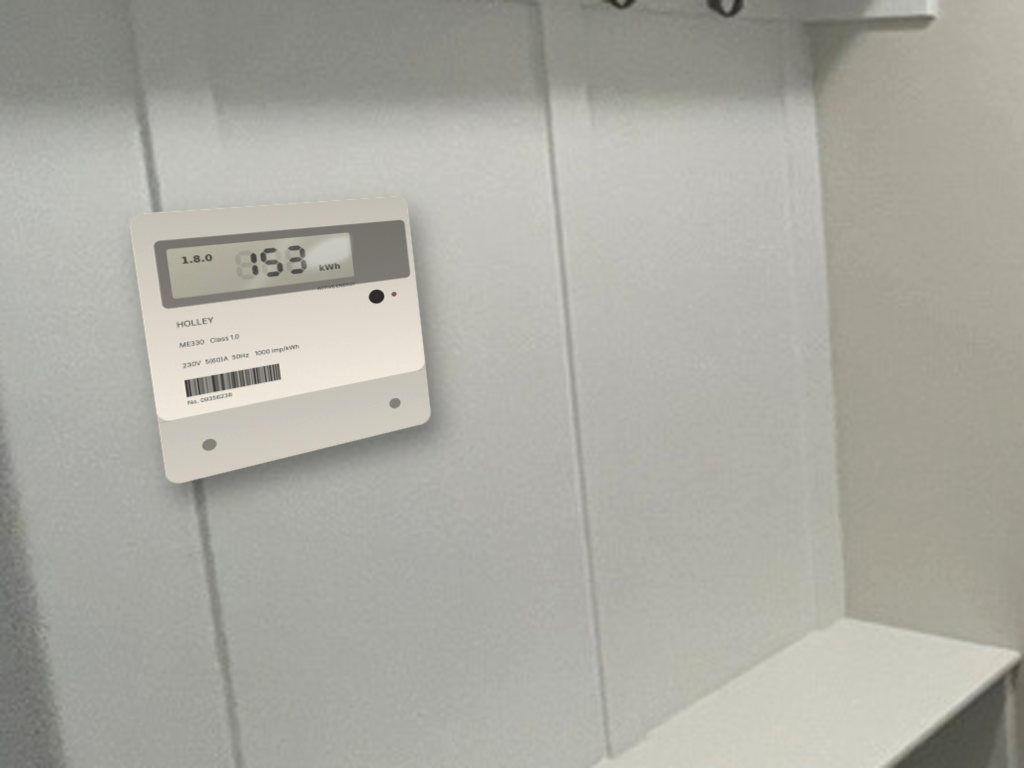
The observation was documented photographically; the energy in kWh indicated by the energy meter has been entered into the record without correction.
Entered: 153 kWh
